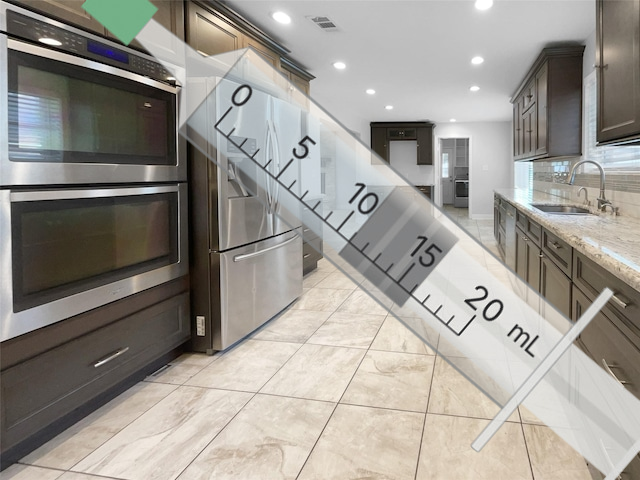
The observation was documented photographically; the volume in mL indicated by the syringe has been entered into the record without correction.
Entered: 11 mL
